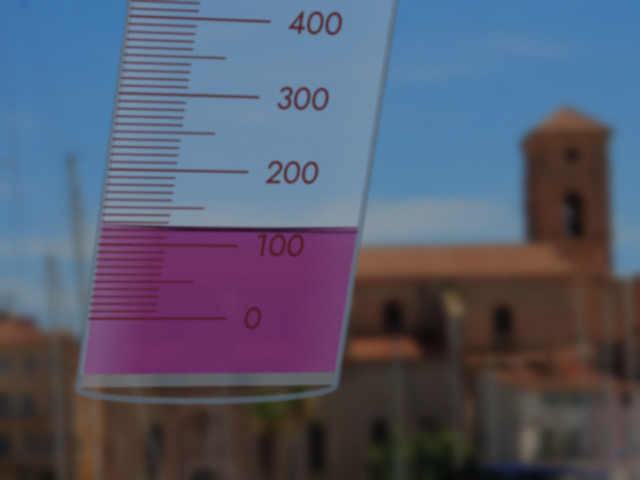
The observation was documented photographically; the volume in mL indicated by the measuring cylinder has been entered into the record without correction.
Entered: 120 mL
